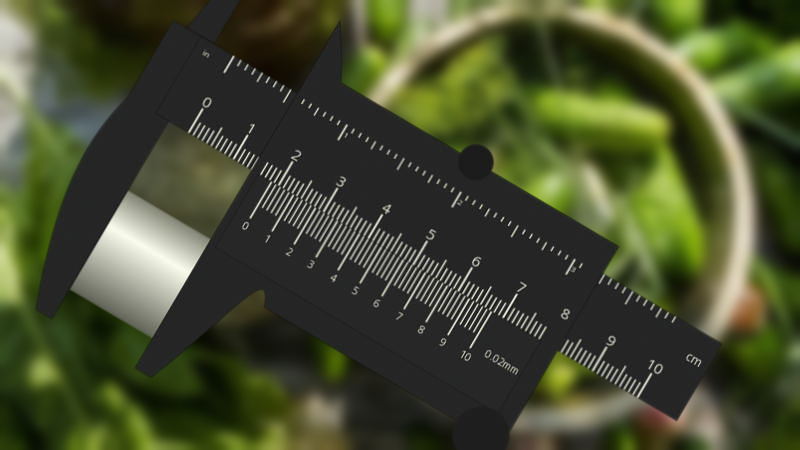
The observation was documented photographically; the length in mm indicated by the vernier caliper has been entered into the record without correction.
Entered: 18.5 mm
